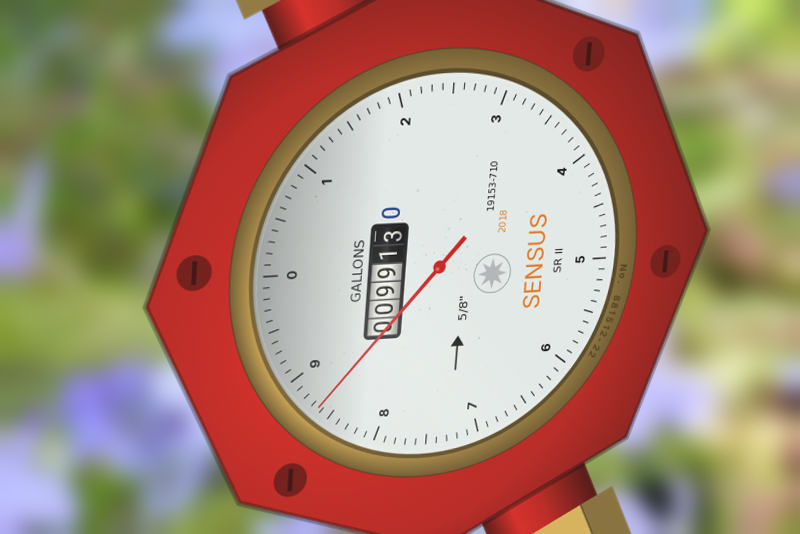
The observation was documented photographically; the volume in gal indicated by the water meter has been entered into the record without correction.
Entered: 99128.6 gal
